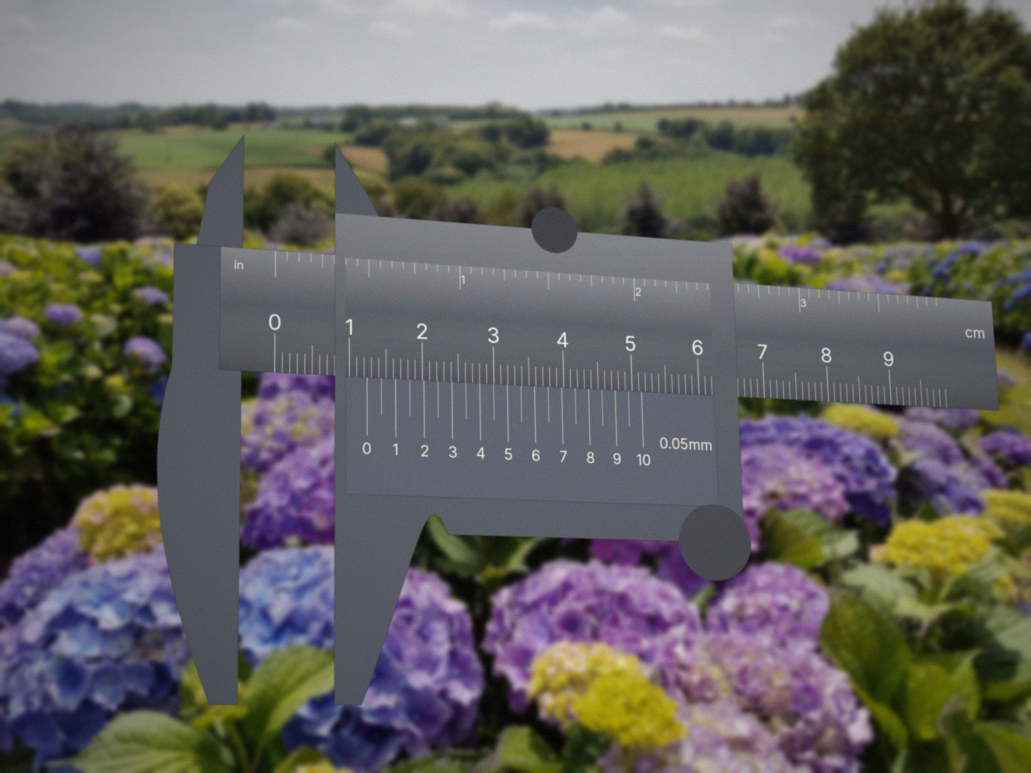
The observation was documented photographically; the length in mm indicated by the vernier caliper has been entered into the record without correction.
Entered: 12.4 mm
